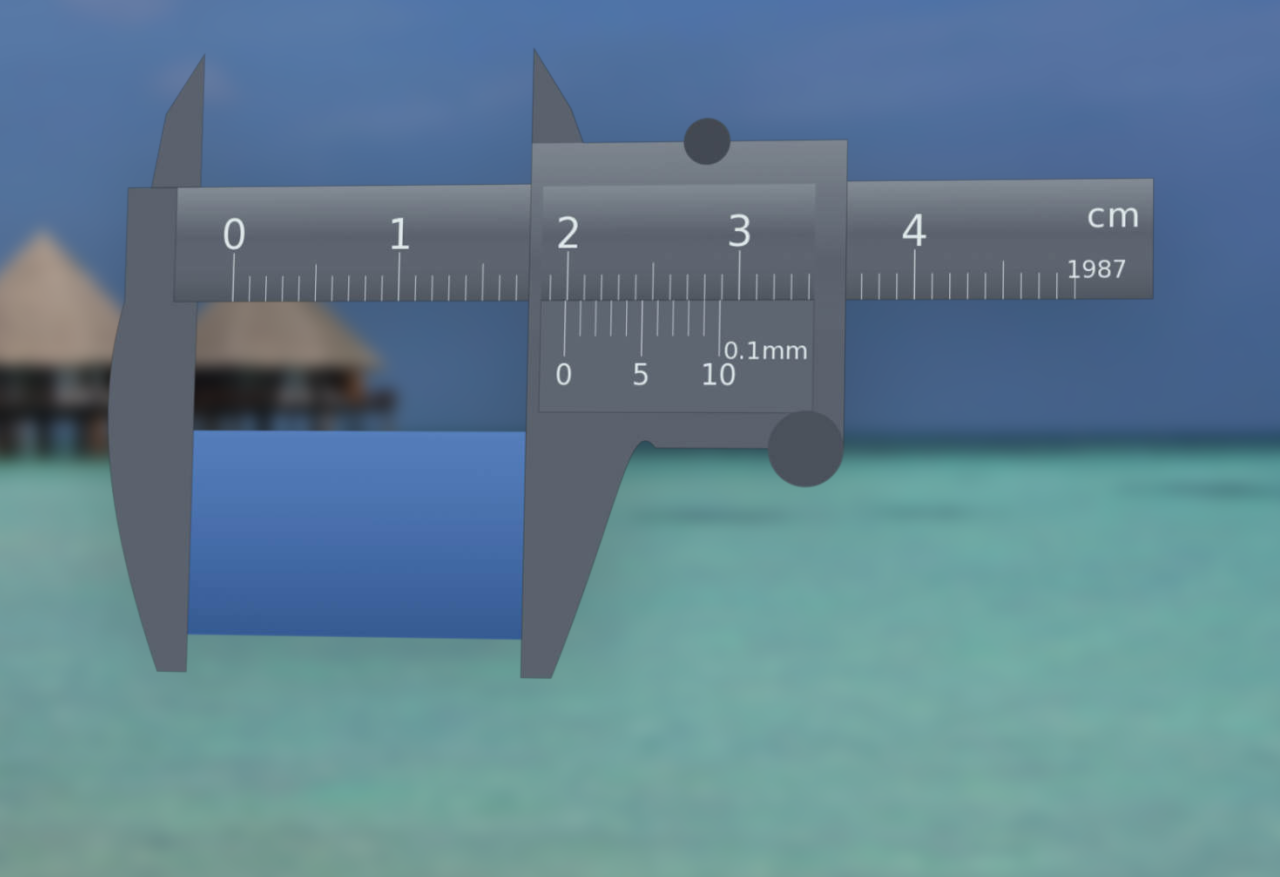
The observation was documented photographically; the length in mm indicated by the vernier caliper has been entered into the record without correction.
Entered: 19.9 mm
